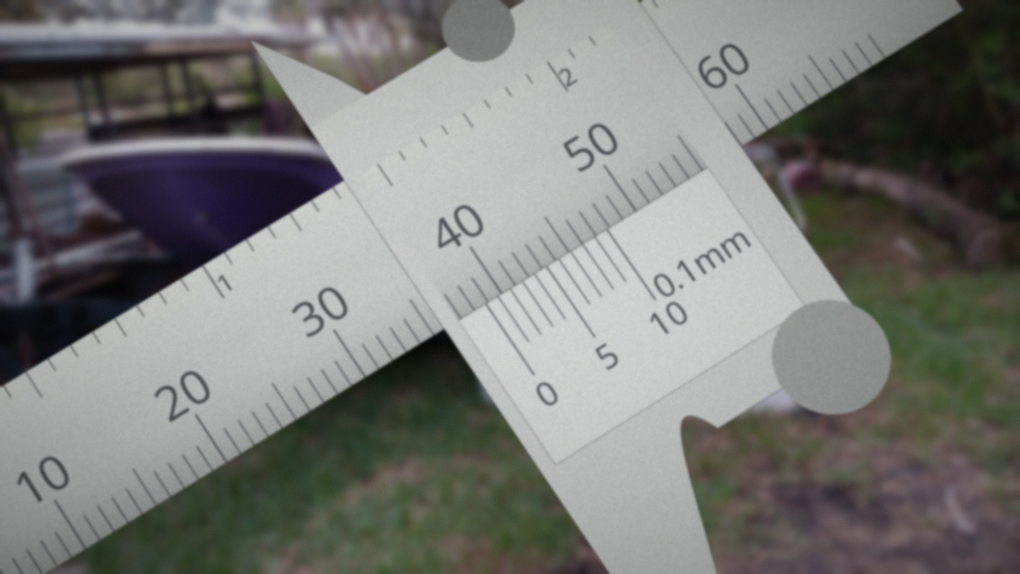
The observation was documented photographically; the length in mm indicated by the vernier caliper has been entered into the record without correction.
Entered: 38.8 mm
